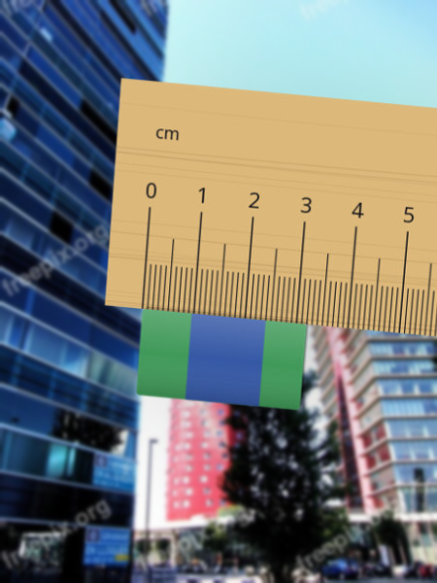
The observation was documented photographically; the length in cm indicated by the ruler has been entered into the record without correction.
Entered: 3.2 cm
